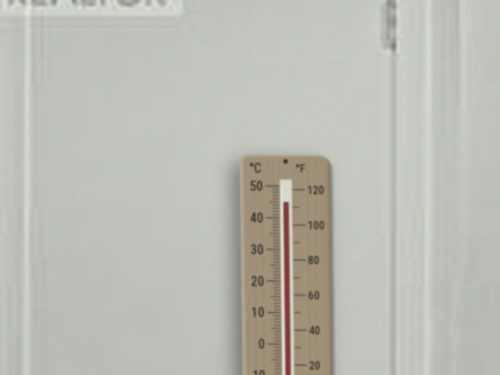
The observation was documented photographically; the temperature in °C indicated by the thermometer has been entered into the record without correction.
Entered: 45 °C
